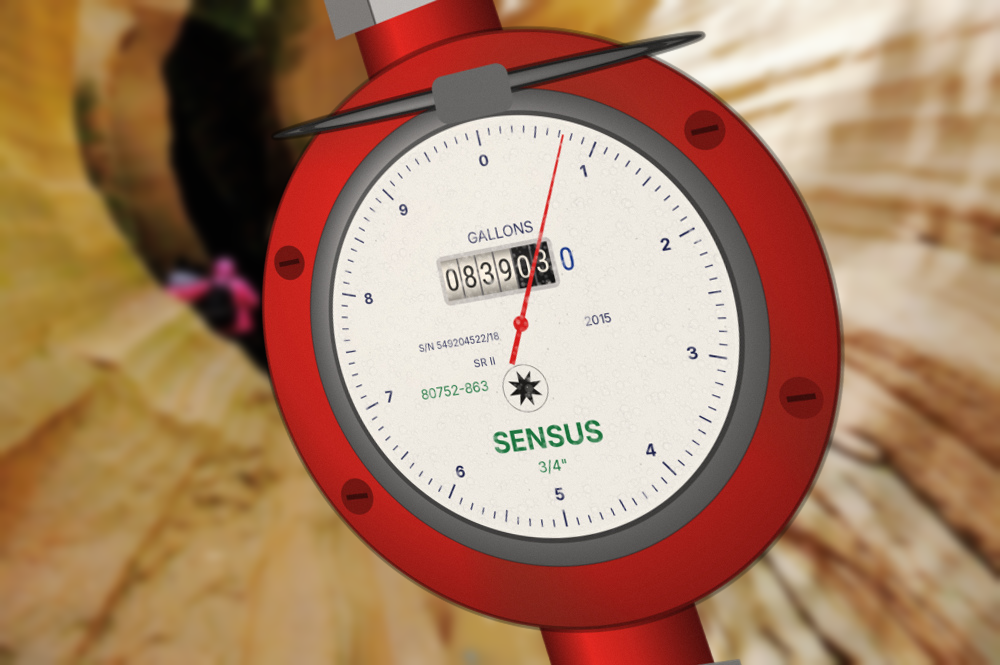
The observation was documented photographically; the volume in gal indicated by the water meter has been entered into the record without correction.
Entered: 839030.7 gal
